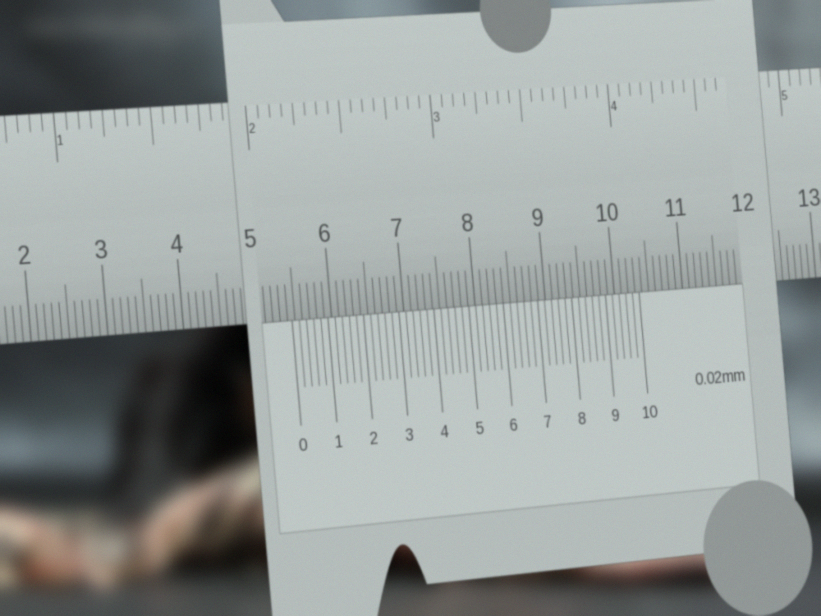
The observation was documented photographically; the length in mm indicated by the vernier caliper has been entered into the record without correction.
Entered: 54.6 mm
